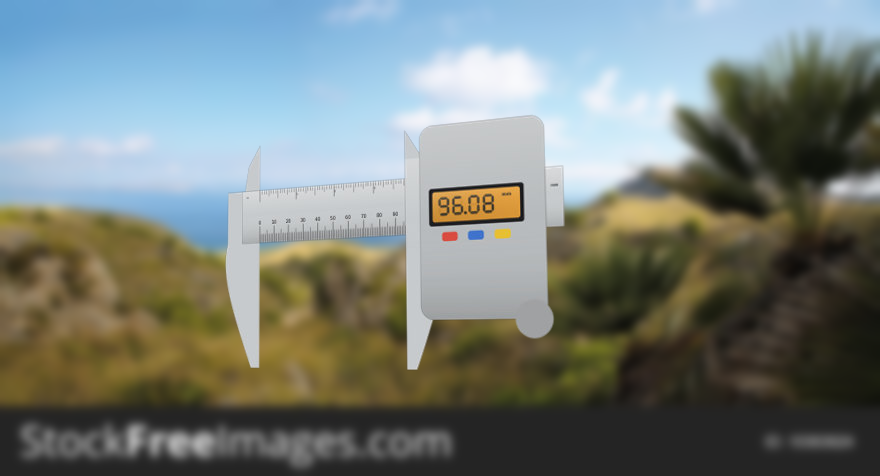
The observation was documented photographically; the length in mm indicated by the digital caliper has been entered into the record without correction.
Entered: 96.08 mm
